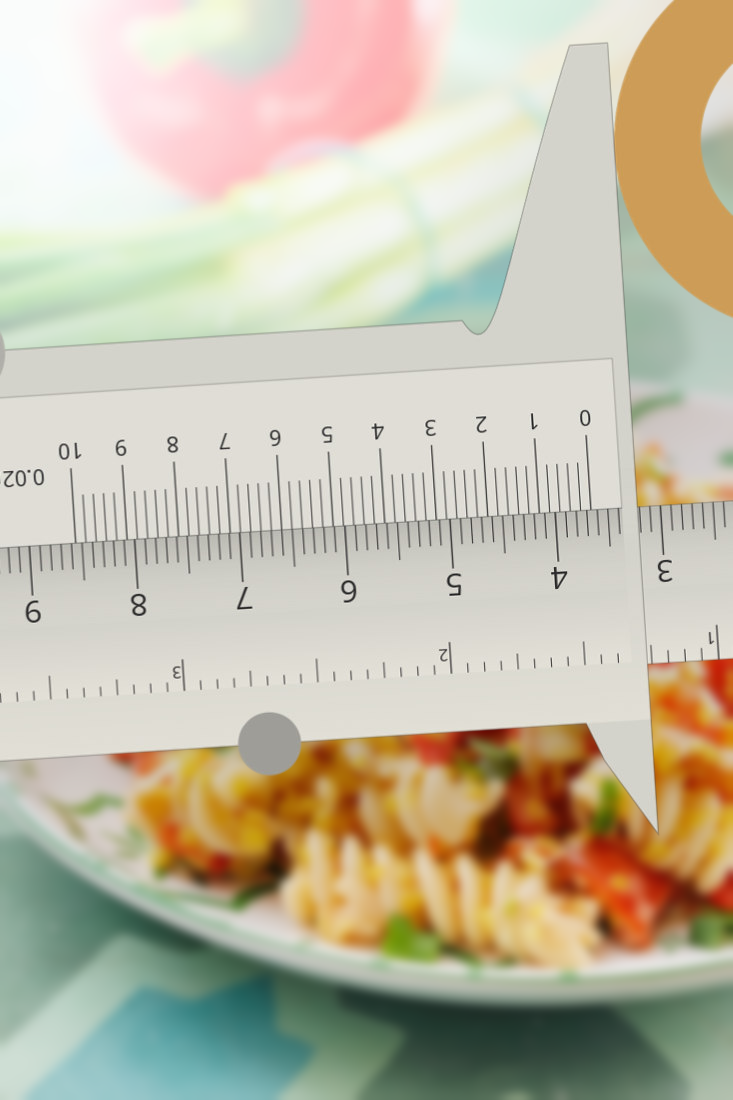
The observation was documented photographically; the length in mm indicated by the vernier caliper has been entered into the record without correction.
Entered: 36.6 mm
